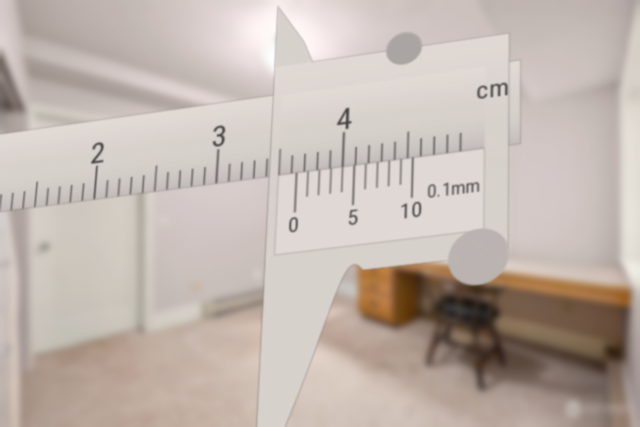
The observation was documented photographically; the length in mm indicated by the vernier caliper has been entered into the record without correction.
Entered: 36.4 mm
